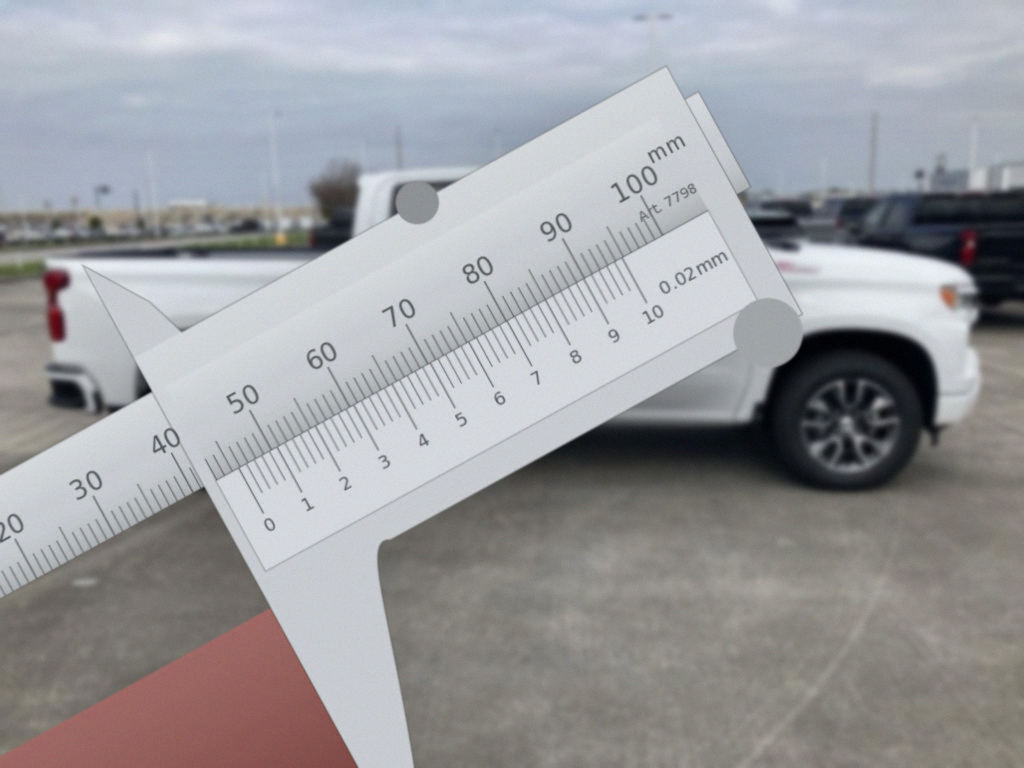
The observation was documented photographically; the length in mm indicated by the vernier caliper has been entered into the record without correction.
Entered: 45.8 mm
